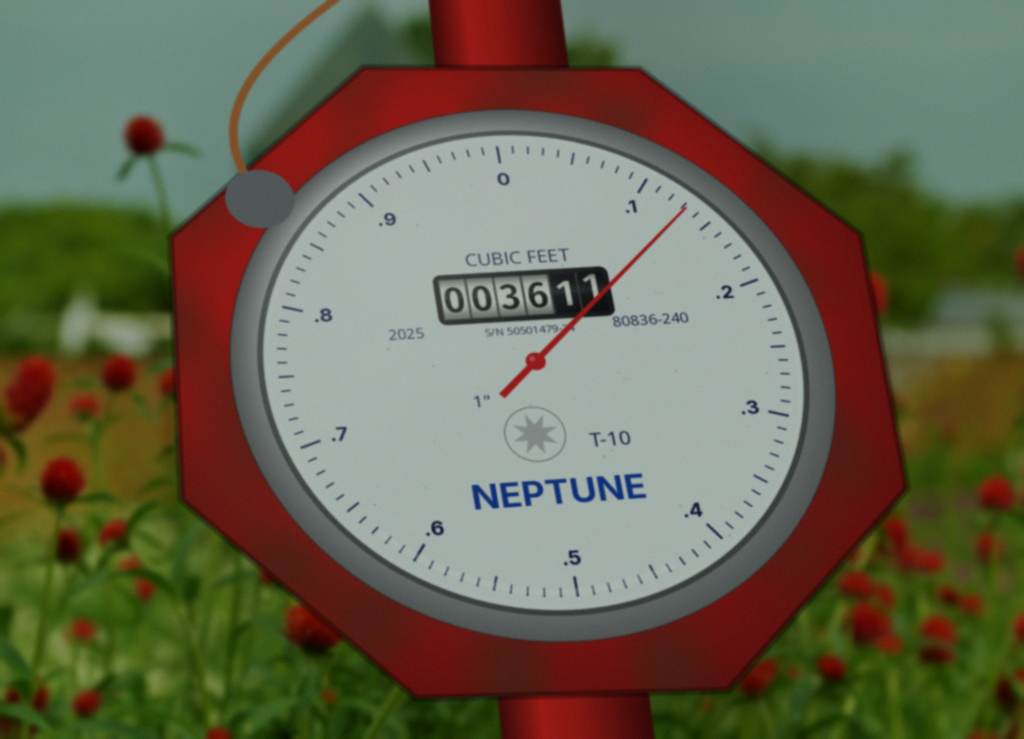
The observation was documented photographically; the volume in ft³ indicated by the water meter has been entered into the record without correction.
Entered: 3611.13 ft³
